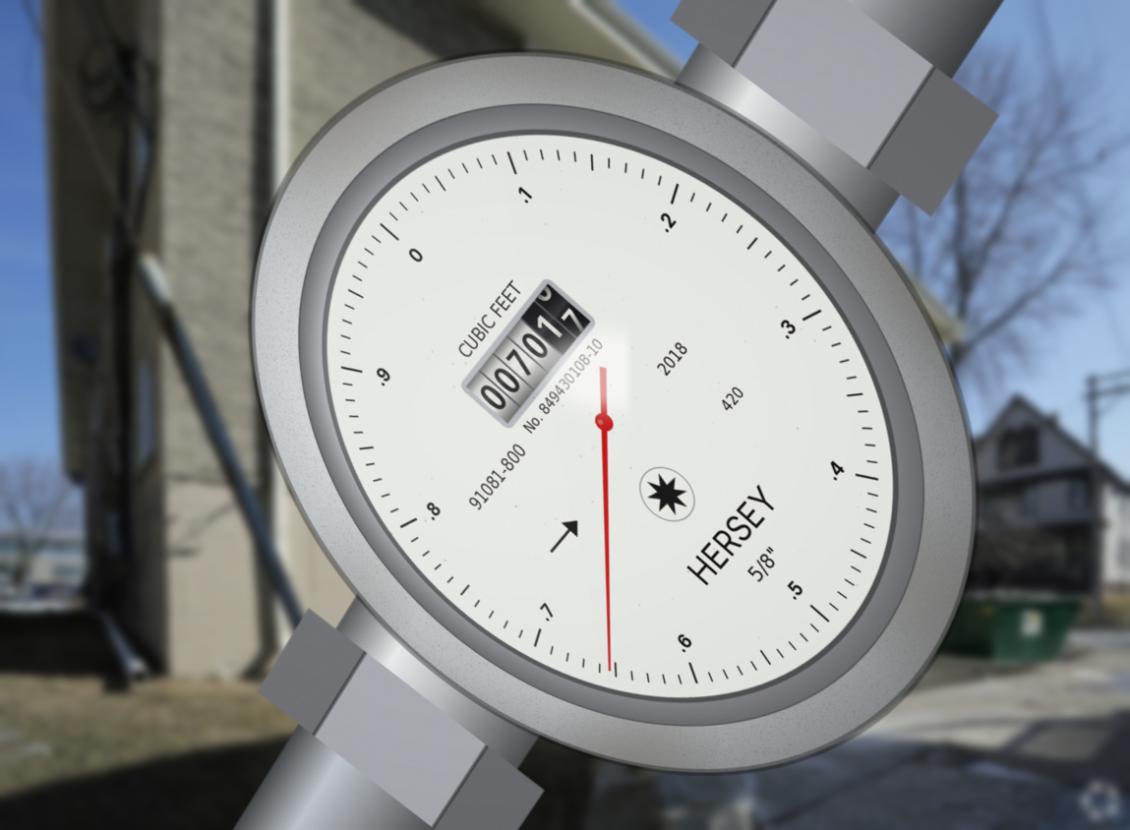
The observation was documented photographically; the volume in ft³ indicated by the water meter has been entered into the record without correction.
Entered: 7016.65 ft³
